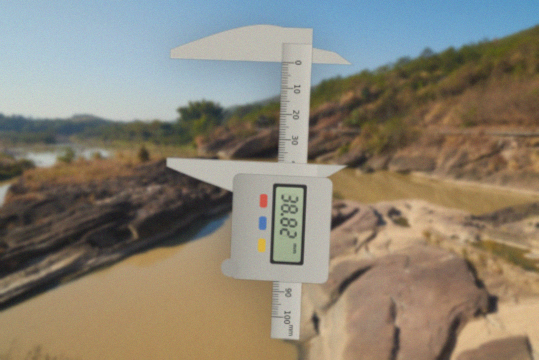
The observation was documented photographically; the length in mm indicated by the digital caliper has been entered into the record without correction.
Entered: 38.82 mm
